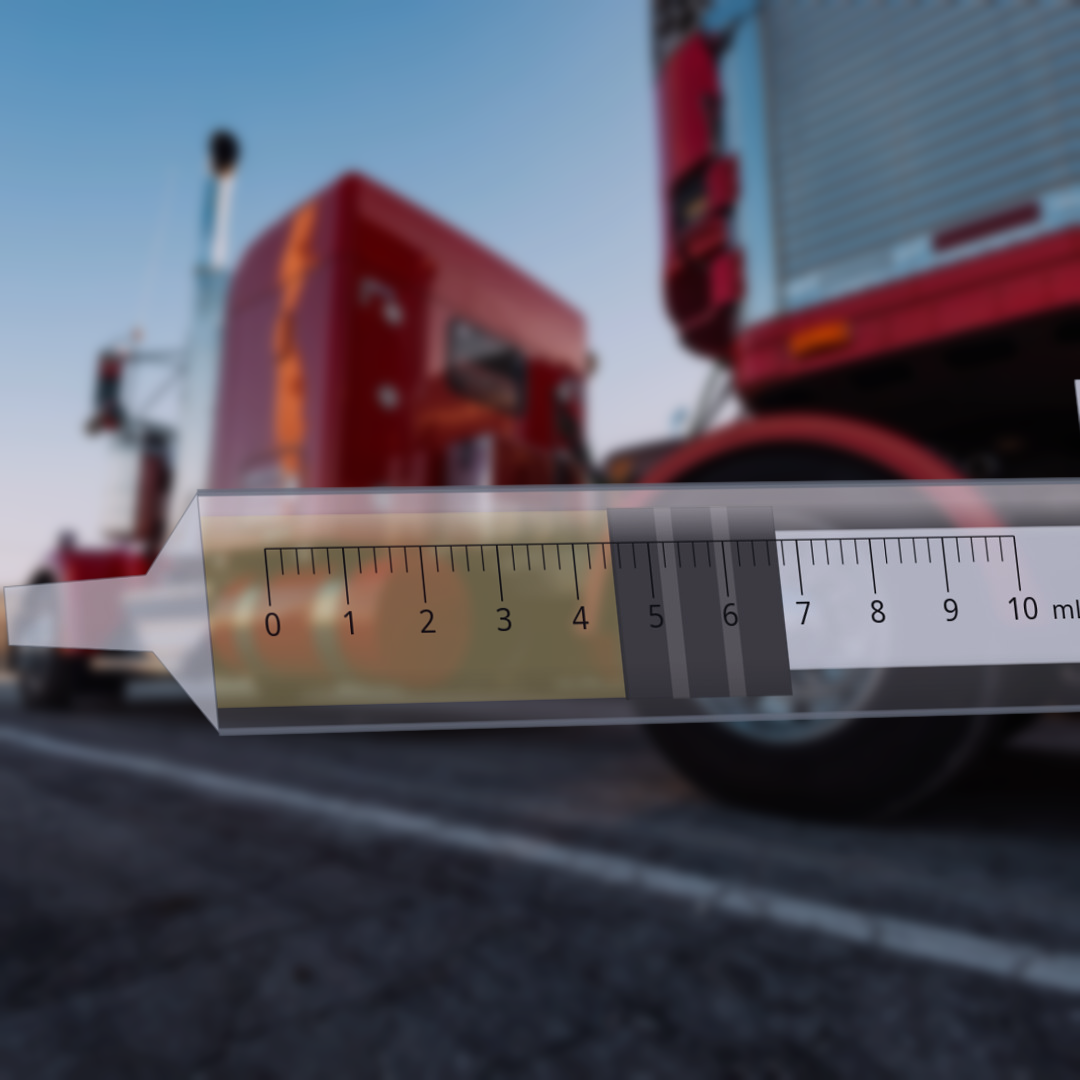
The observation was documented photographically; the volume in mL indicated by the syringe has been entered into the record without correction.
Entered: 4.5 mL
